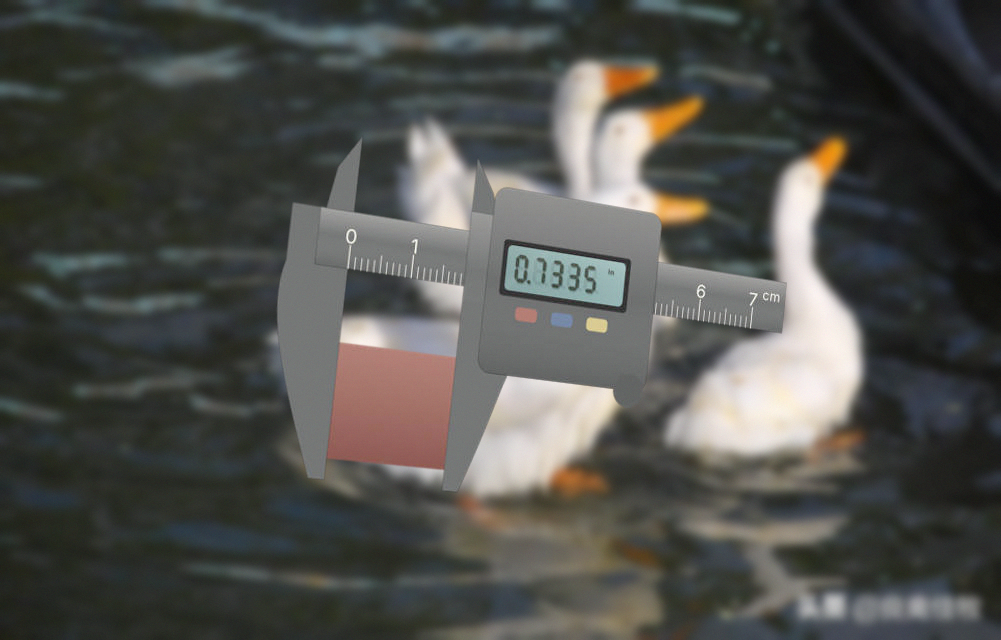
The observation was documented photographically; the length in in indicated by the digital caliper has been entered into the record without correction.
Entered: 0.7335 in
